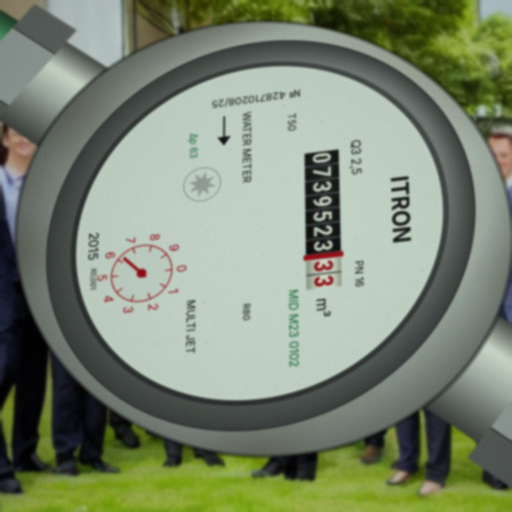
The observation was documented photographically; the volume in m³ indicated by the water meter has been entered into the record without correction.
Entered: 739523.336 m³
